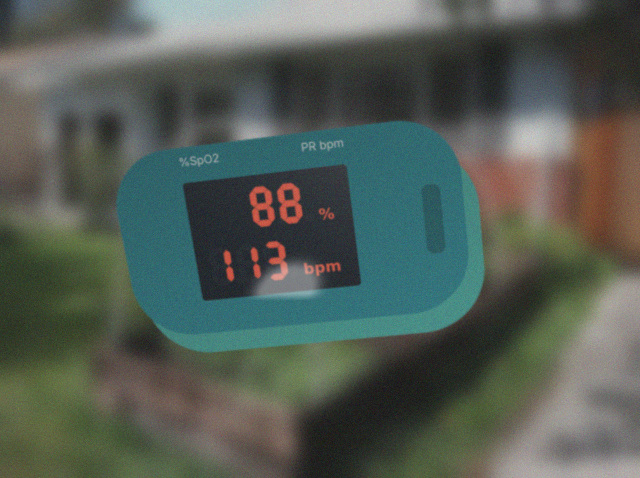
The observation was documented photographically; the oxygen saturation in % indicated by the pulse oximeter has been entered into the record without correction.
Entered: 88 %
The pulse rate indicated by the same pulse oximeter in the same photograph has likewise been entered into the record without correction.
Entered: 113 bpm
